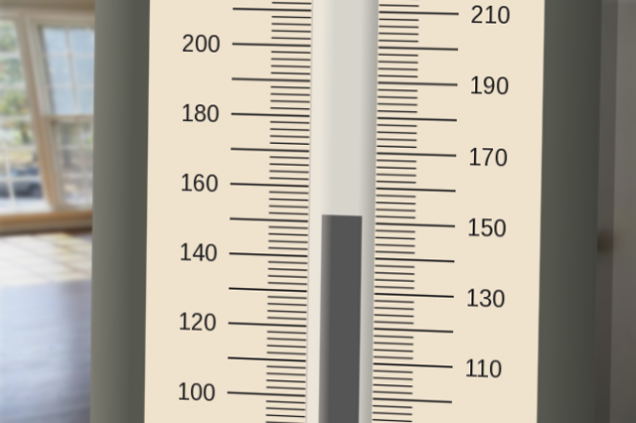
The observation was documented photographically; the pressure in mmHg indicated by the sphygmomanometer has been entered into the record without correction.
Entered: 152 mmHg
